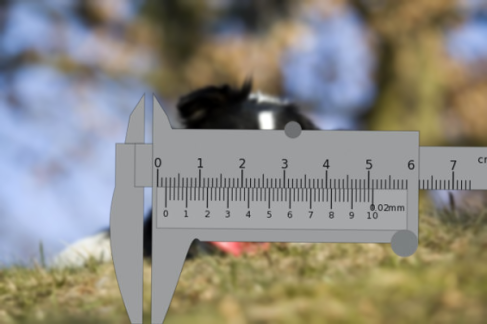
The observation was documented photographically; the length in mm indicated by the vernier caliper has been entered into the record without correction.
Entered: 2.0 mm
